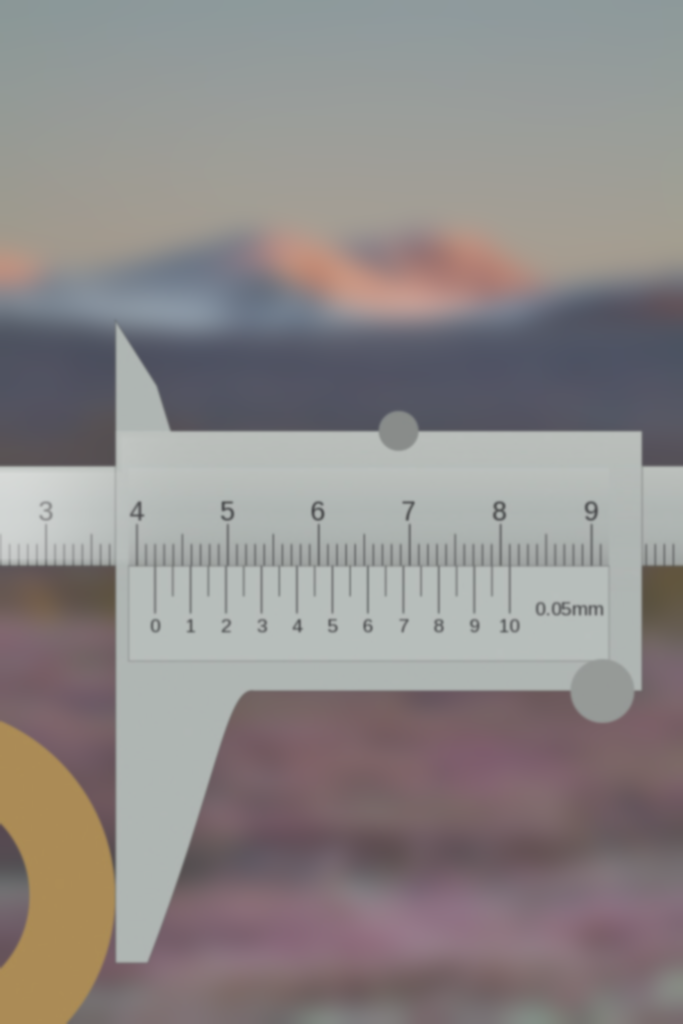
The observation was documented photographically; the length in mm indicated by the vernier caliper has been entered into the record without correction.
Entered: 42.0 mm
